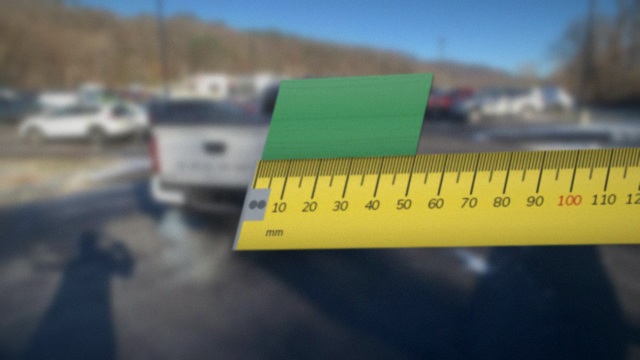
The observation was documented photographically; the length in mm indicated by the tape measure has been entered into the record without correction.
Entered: 50 mm
